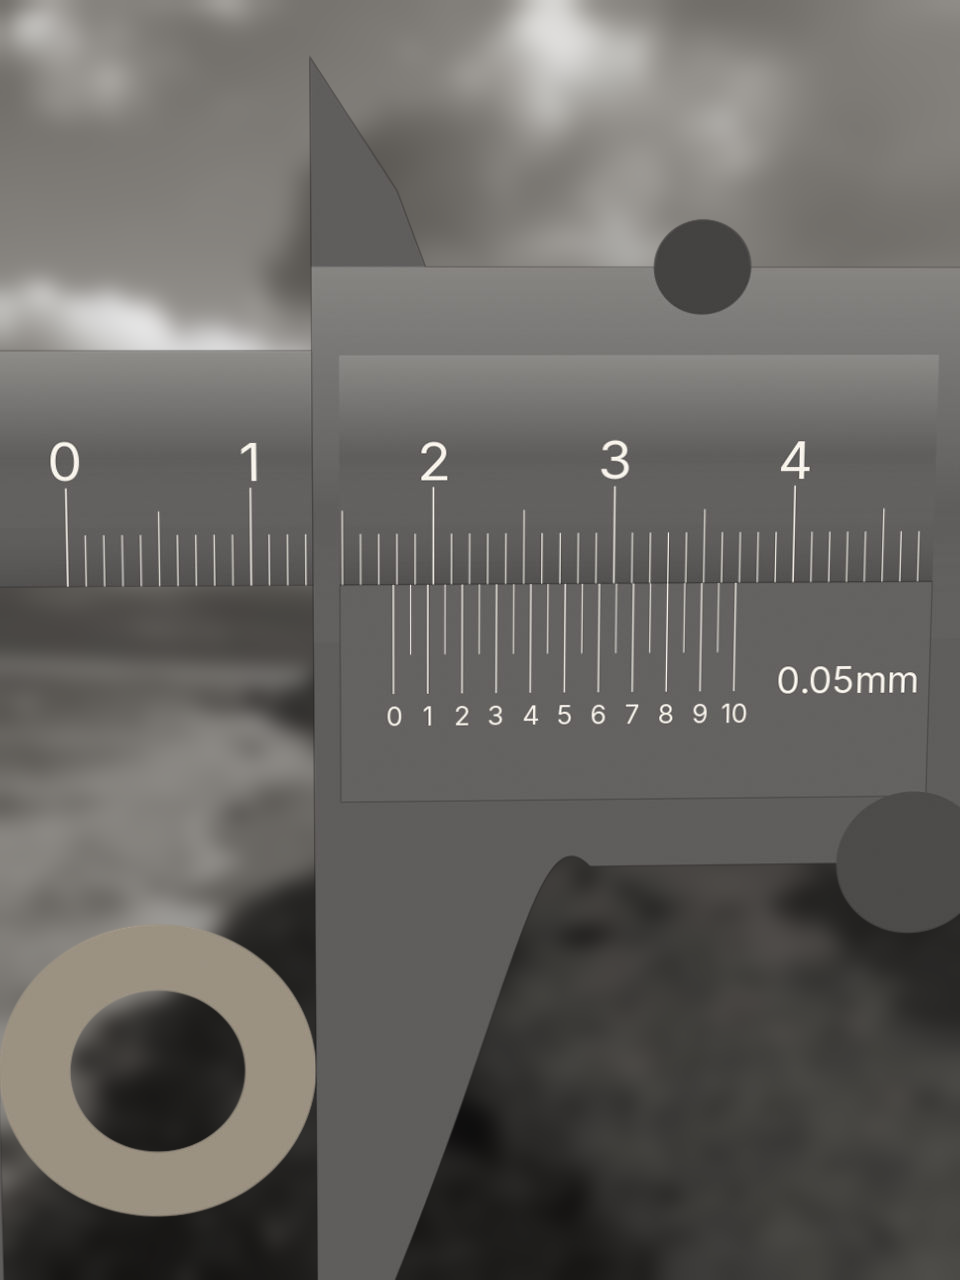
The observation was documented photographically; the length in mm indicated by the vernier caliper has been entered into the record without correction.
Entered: 17.8 mm
